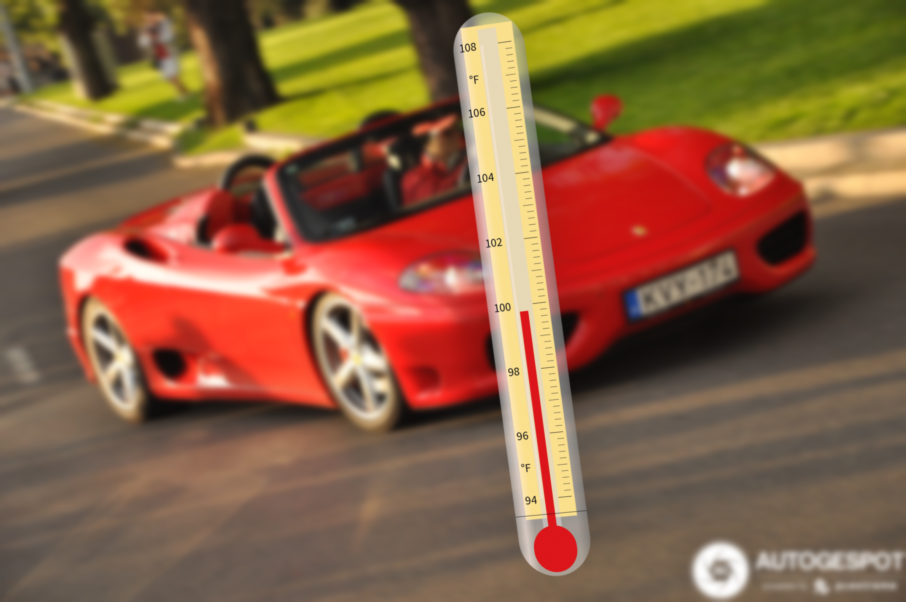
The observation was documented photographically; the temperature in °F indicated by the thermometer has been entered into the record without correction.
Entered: 99.8 °F
